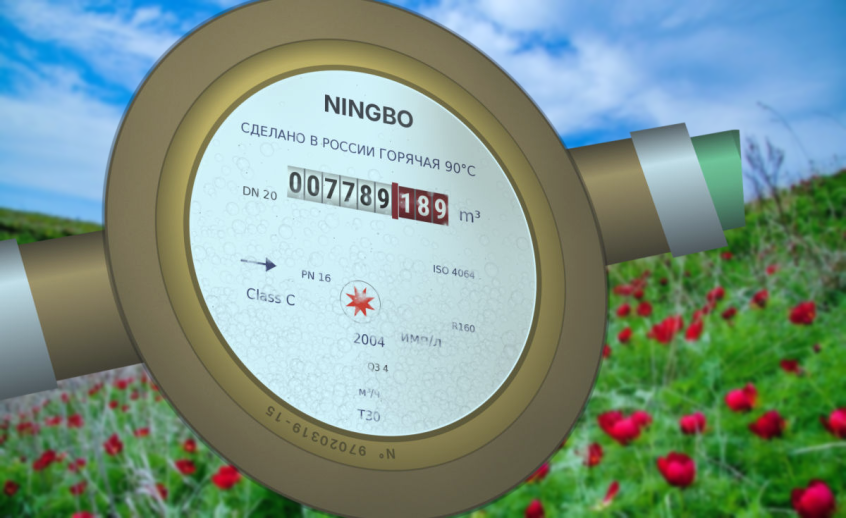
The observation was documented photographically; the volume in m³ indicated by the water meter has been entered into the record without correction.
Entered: 7789.189 m³
